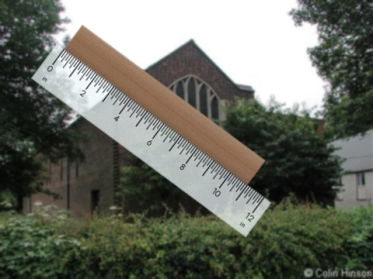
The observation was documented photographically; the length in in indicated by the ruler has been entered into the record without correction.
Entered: 11 in
